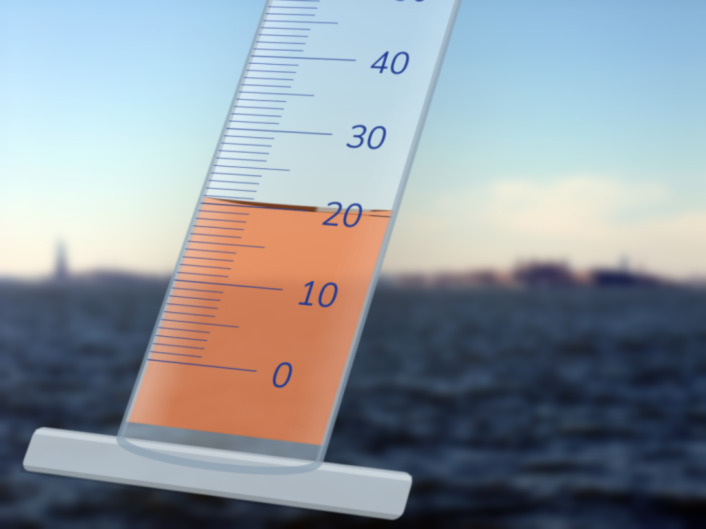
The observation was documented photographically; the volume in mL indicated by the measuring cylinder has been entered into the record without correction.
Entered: 20 mL
